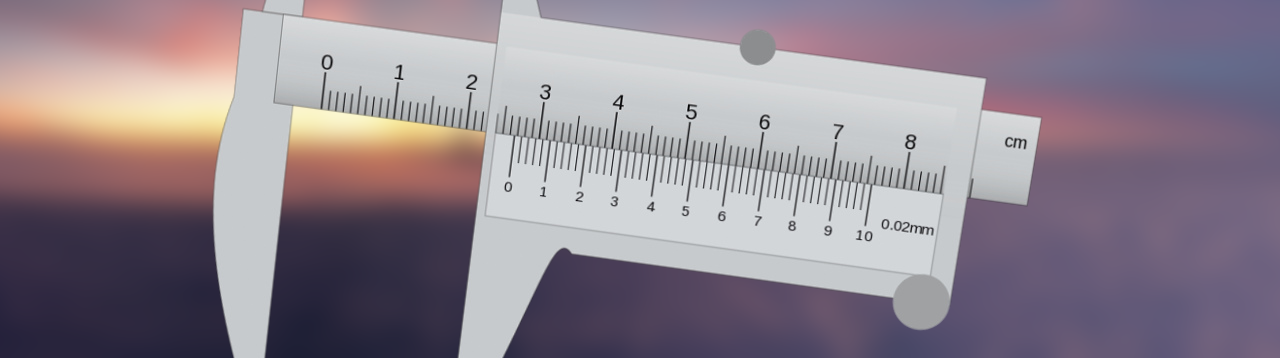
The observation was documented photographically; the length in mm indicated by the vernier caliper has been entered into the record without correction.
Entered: 26.6 mm
